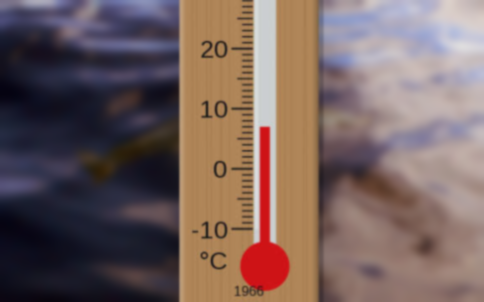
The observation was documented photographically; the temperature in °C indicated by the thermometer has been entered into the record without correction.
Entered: 7 °C
